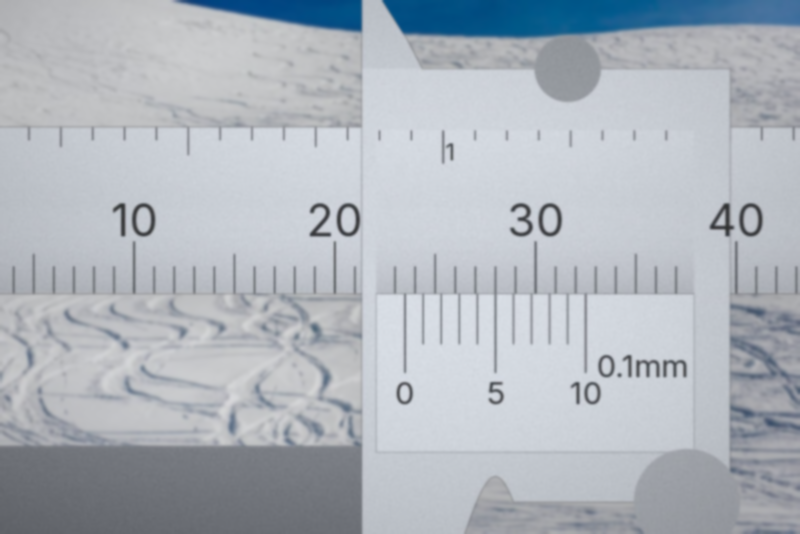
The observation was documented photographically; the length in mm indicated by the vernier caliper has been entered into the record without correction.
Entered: 23.5 mm
